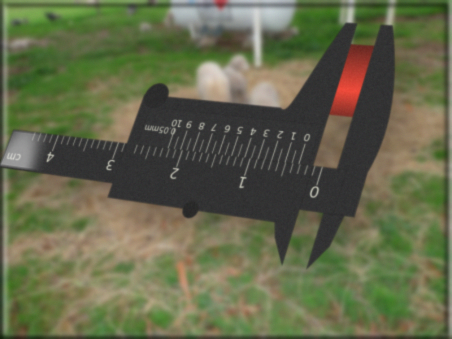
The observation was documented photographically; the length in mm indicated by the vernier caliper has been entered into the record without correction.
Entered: 3.2 mm
